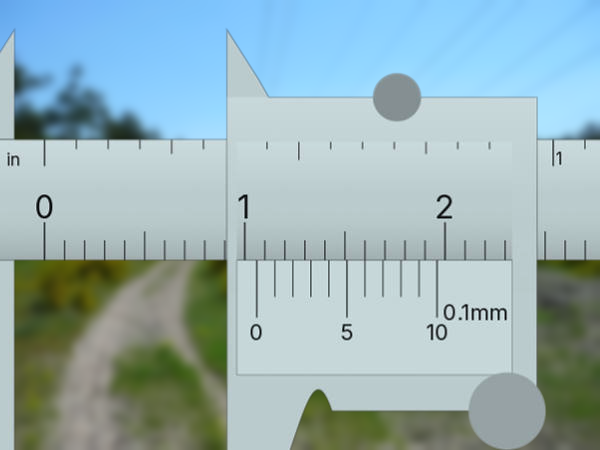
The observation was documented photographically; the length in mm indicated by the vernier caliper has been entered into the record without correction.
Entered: 10.6 mm
